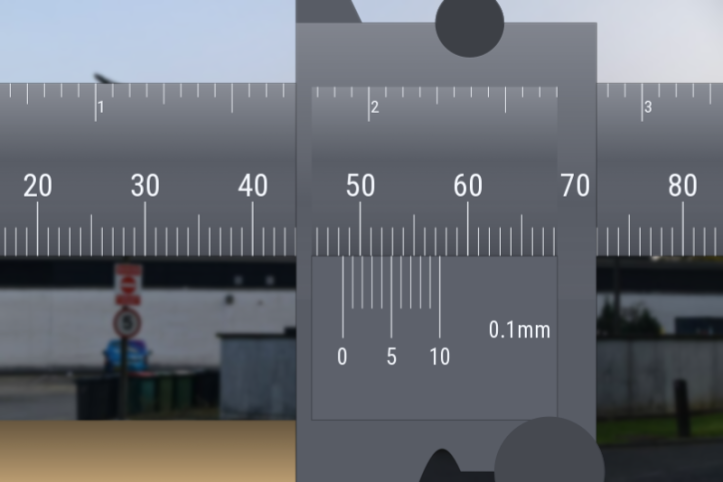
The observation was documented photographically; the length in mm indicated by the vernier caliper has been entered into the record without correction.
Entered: 48.4 mm
